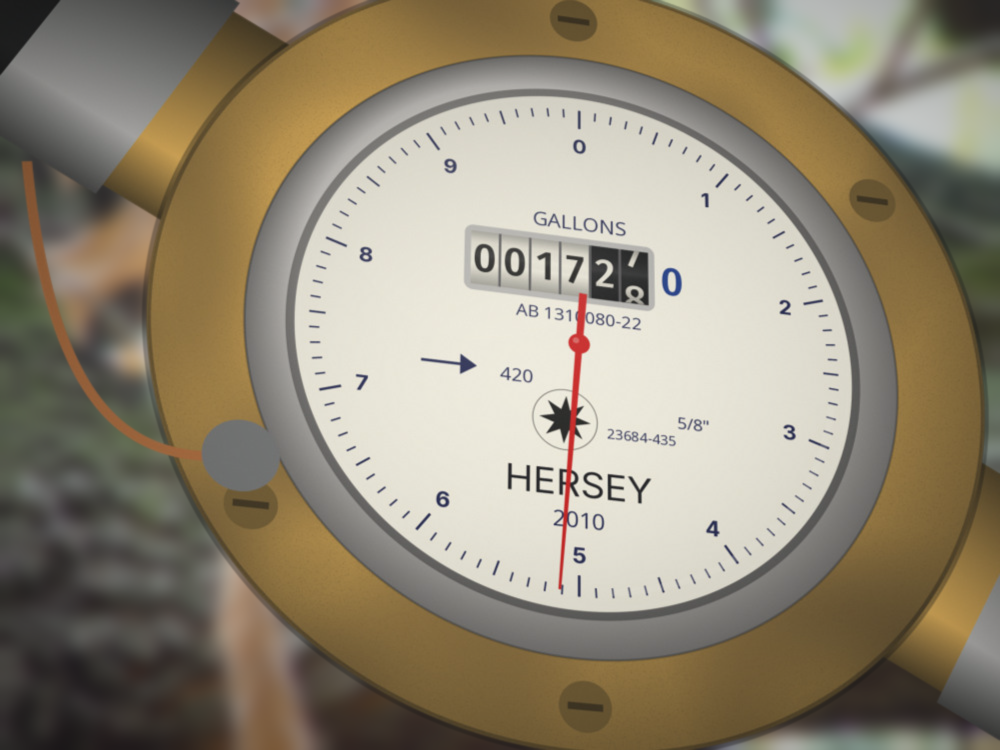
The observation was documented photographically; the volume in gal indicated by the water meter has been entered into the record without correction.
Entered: 17275.1 gal
